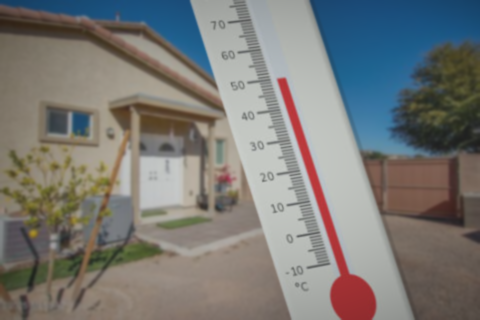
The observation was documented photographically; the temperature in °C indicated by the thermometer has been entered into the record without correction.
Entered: 50 °C
